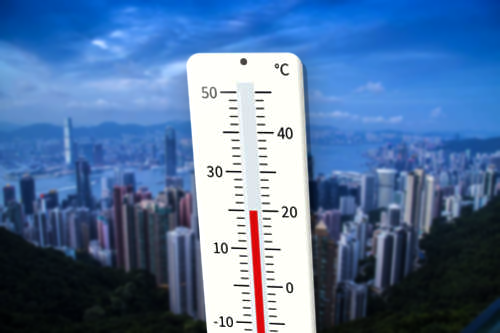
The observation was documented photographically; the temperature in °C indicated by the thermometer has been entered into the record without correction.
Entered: 20 °C
